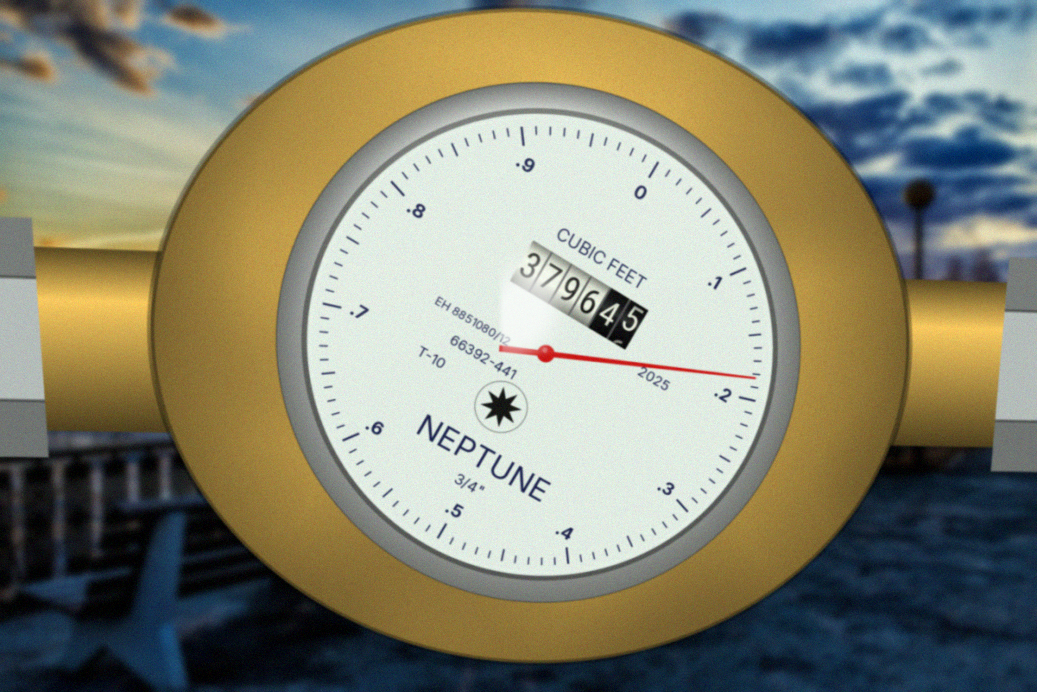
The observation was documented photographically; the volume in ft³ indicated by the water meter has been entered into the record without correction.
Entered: 379645.18 ft³
